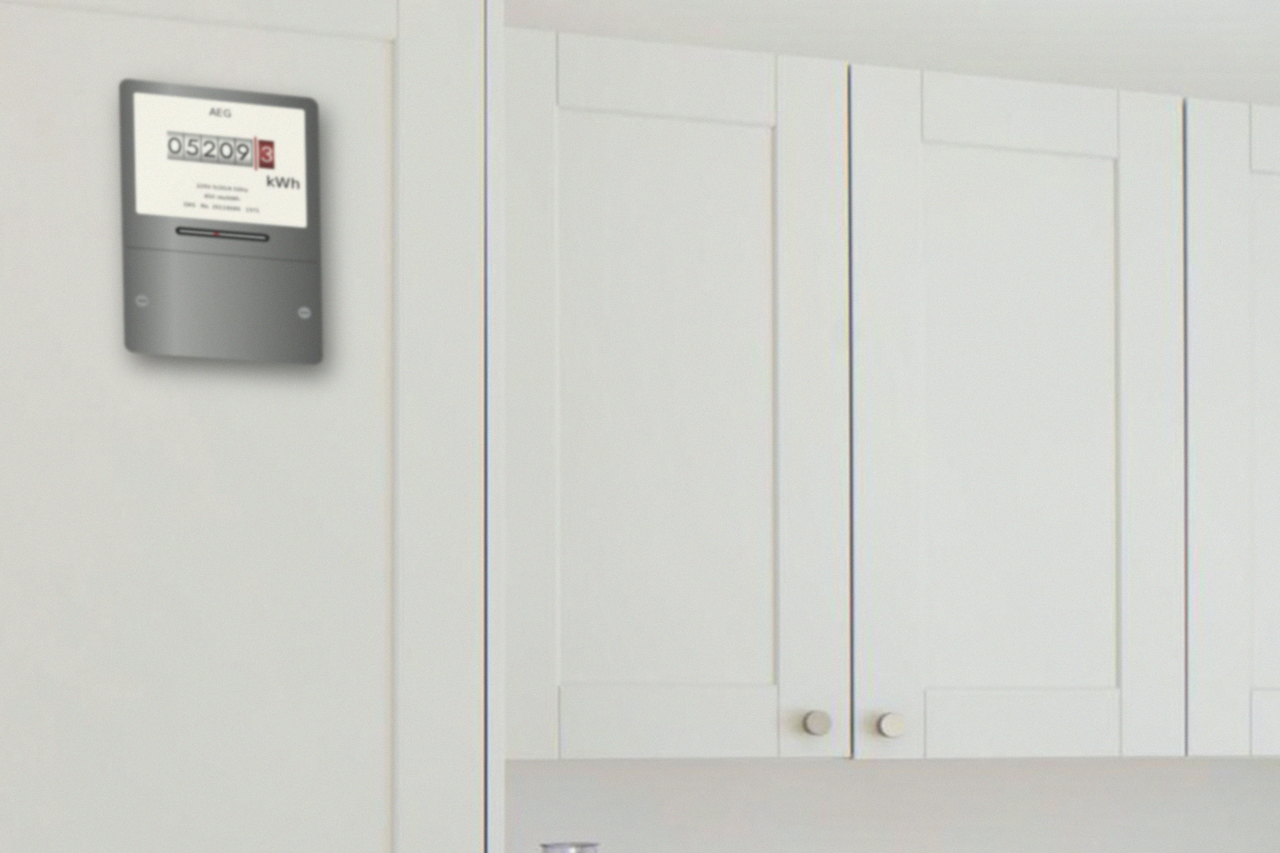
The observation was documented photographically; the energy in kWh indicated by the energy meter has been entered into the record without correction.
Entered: 5209.3 kWh
